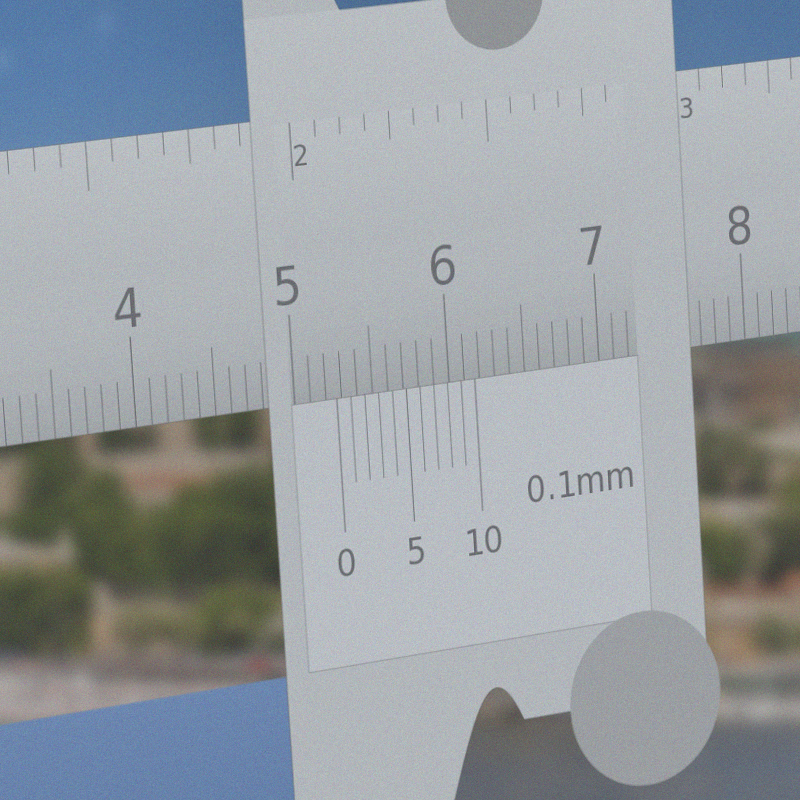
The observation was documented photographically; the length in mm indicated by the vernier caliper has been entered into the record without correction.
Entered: 52.7 mm
